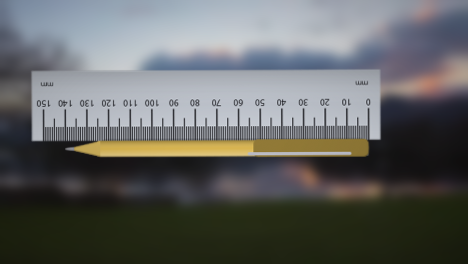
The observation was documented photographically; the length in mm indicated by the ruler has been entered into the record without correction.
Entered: 140 mm
